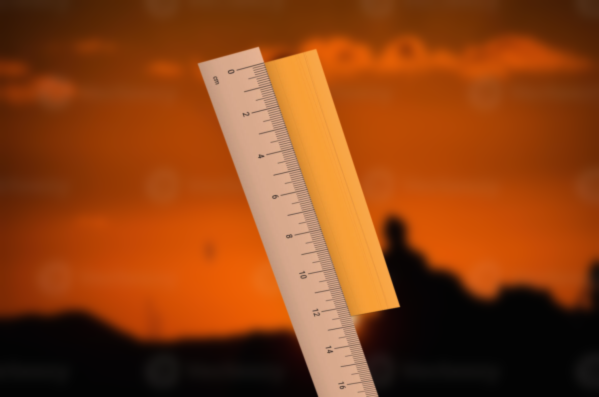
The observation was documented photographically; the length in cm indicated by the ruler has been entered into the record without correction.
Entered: 12.5 cm
